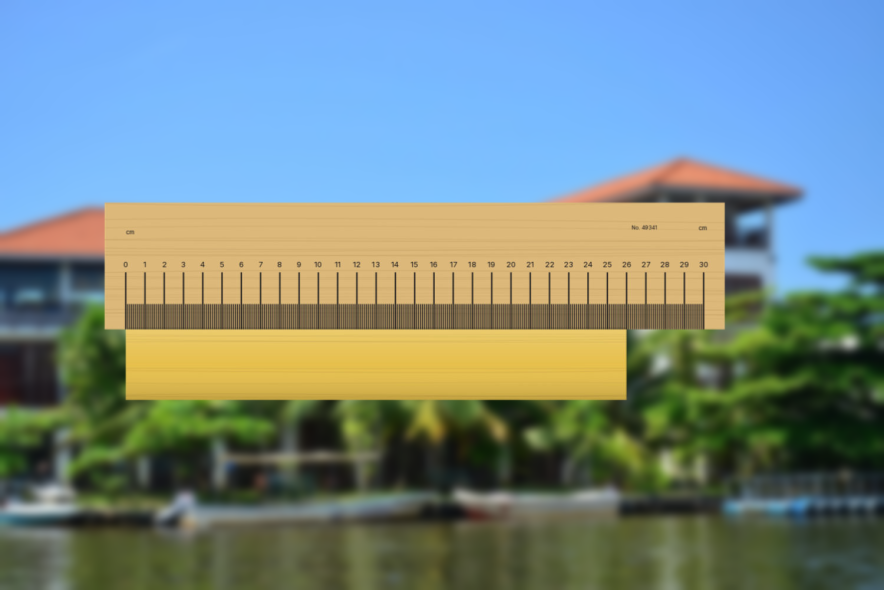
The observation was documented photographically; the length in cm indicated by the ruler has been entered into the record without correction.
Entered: 26 cm
